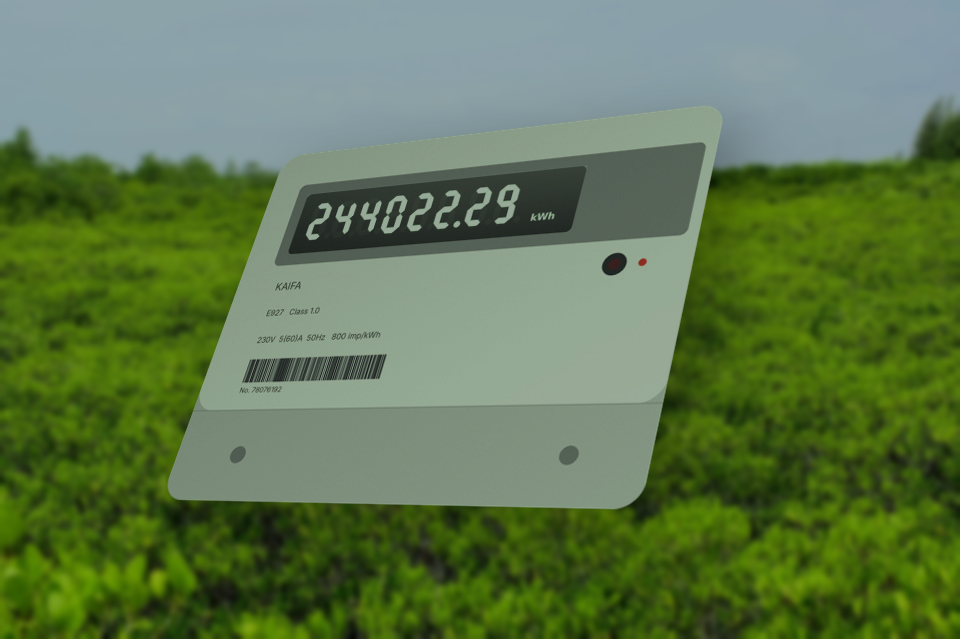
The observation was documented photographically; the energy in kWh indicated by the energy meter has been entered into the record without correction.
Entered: 244022.29 kWh
